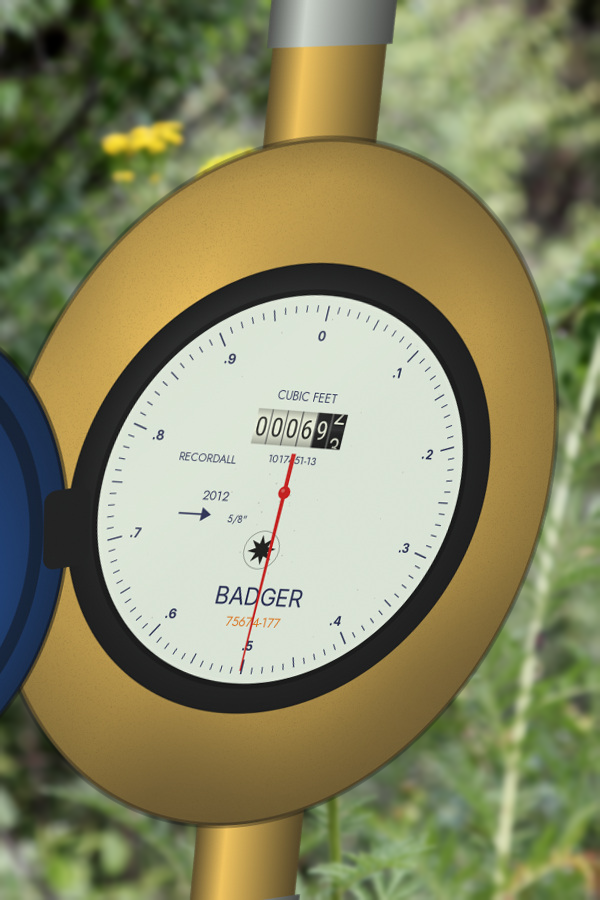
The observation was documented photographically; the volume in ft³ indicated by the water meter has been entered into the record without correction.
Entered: 692.50 ft³
